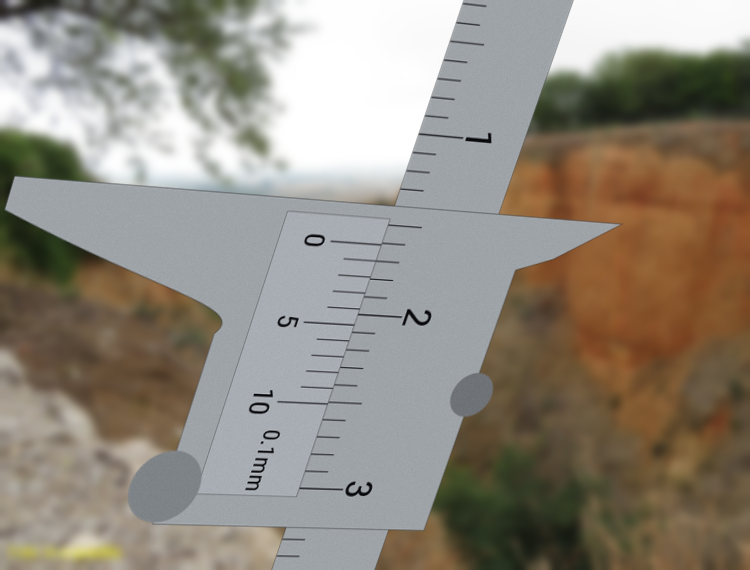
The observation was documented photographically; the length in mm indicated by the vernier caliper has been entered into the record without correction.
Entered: 16.1 mm
